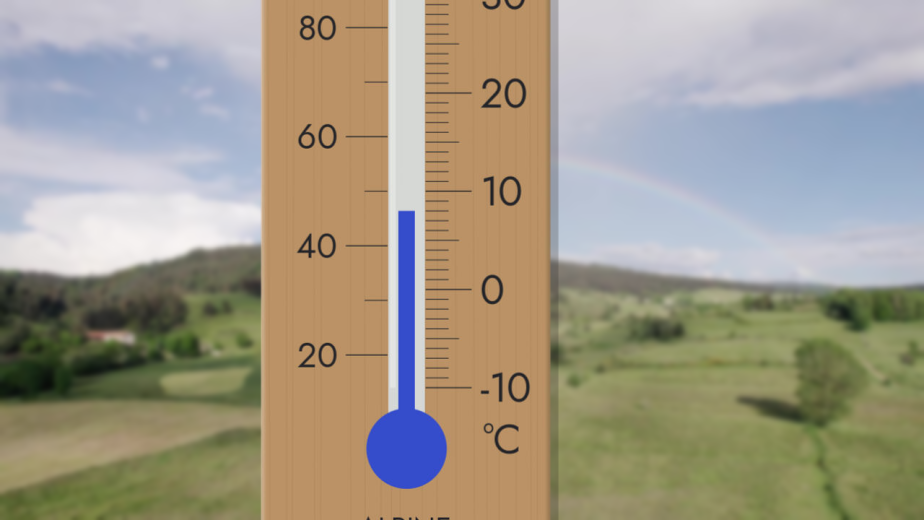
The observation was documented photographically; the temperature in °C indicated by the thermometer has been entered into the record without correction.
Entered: 8 °C
